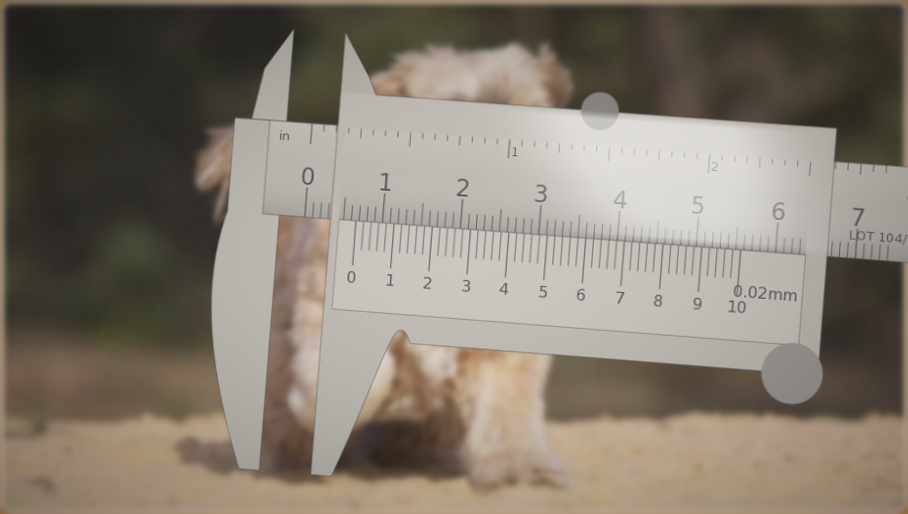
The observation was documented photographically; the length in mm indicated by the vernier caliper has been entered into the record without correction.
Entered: 6.6 mm
